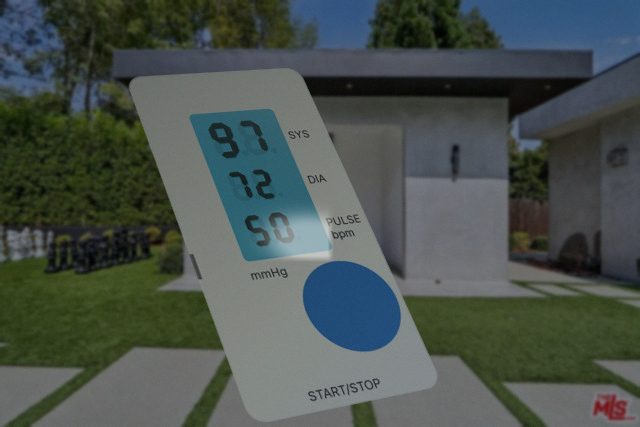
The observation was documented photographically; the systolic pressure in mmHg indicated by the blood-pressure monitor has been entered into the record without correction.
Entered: 97 mmHg
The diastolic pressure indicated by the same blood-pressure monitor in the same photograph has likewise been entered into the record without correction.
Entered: 72 mmHg
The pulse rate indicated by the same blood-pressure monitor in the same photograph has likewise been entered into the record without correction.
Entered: 50 bpm
